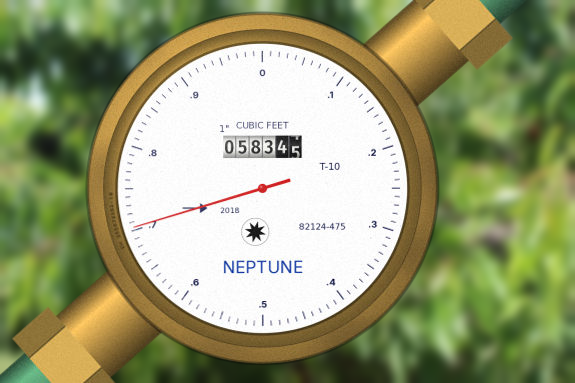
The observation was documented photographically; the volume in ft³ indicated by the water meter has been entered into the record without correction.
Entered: 58344.70 ft³
